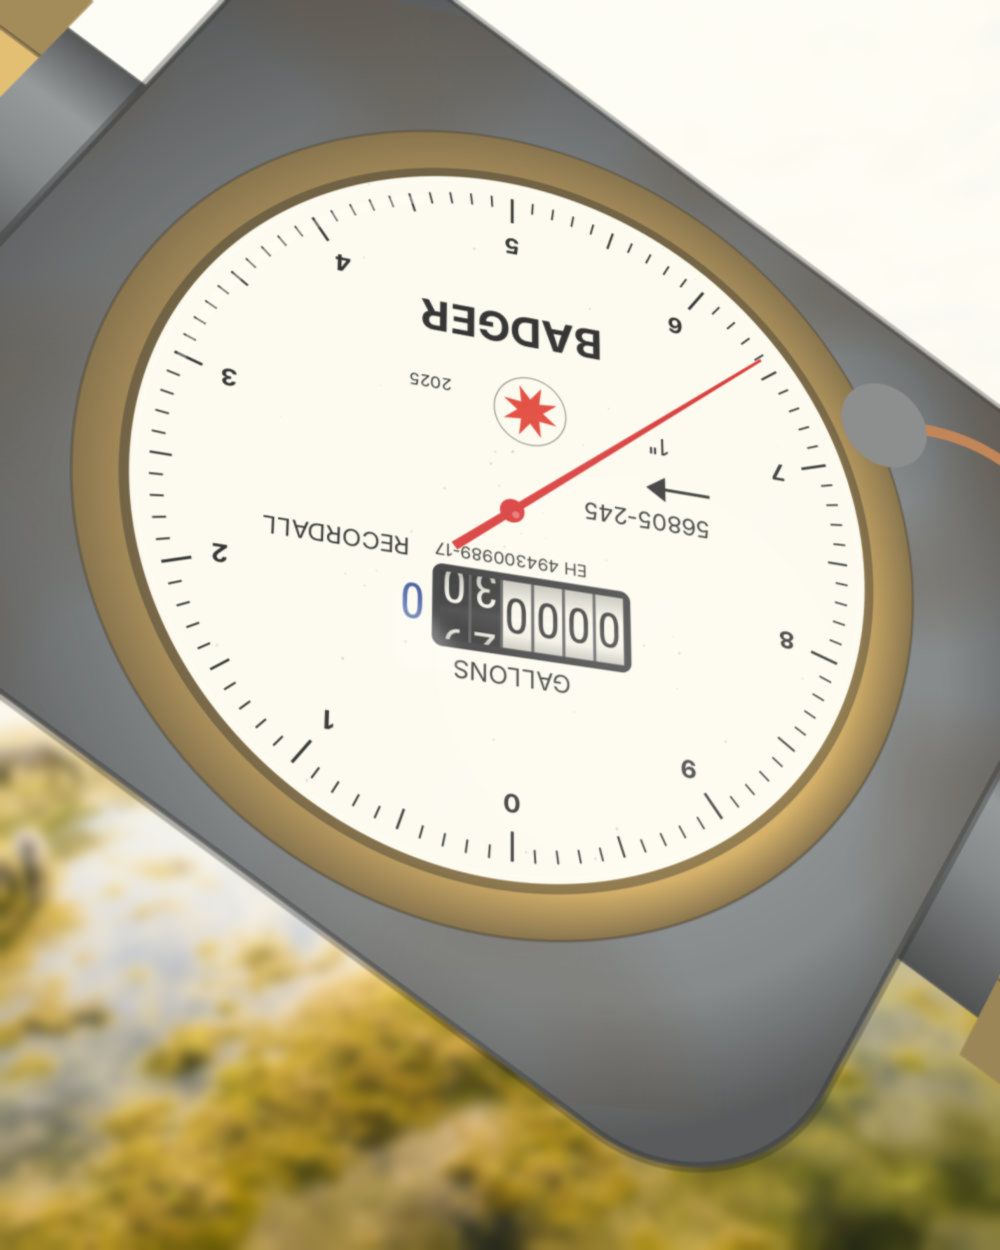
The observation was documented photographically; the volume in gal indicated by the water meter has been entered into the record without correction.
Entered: 296.4 gal
